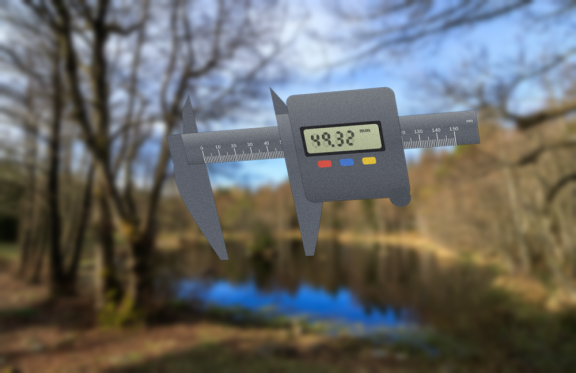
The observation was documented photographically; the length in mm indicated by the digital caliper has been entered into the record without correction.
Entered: 49.32 mm
